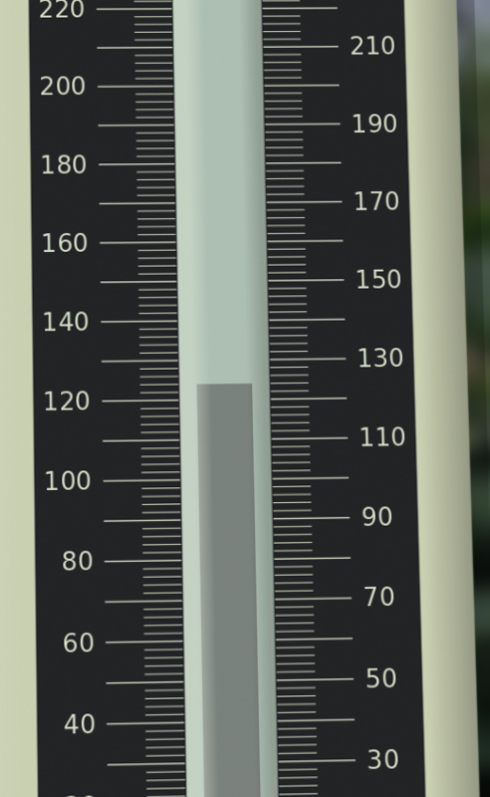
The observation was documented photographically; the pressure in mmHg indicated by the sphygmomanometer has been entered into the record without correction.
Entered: 124 mmHg
